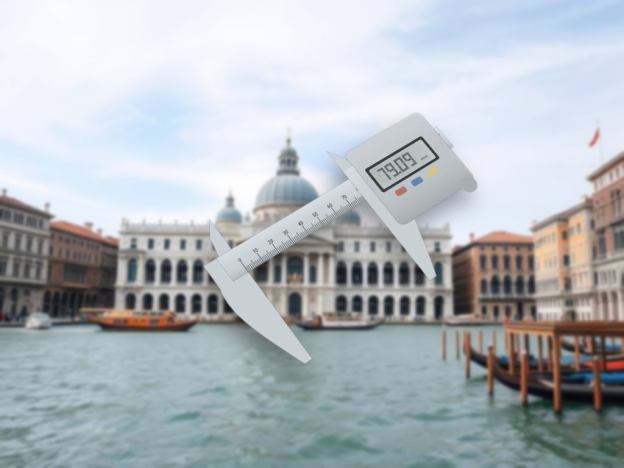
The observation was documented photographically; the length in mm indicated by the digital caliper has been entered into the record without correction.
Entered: 79.09 mm
